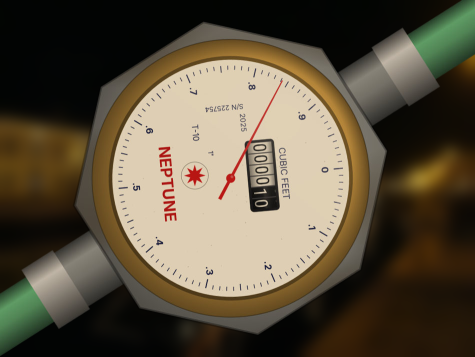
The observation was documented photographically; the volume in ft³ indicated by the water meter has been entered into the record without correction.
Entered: 9.84 ft³
